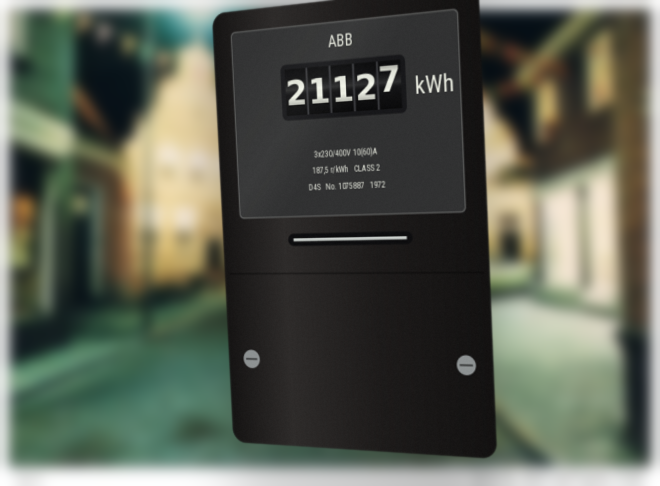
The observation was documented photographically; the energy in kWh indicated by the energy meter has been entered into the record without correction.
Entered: 21127 kWh
